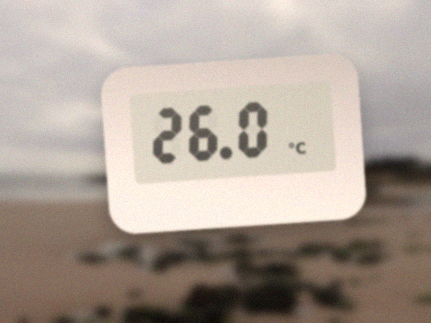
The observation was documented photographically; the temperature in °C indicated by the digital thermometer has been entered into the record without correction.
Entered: 26.0 °C
